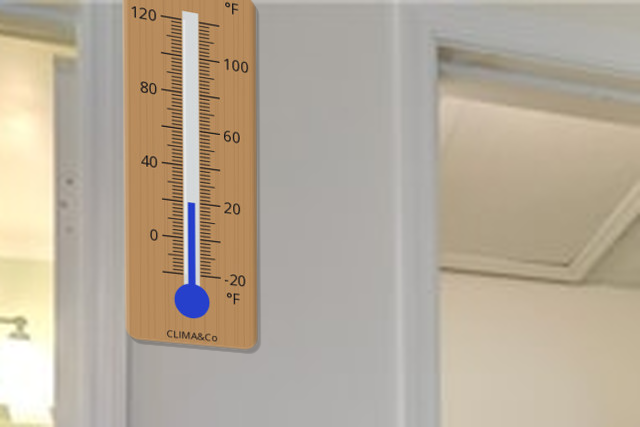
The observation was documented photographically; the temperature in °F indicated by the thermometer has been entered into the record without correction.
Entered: 20 °F
